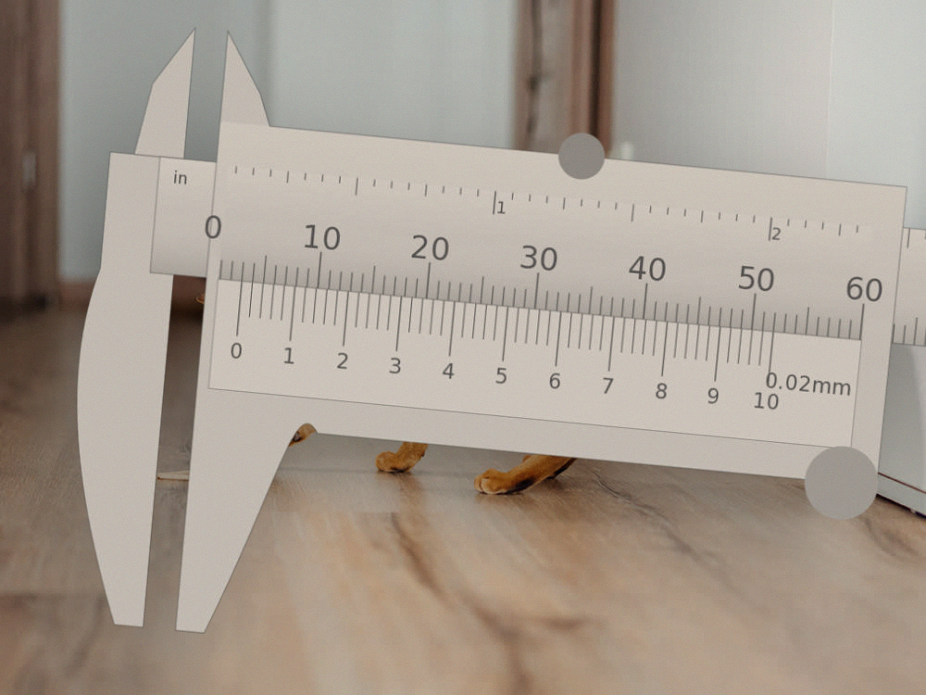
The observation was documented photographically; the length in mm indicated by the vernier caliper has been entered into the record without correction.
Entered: 3.0 mm
